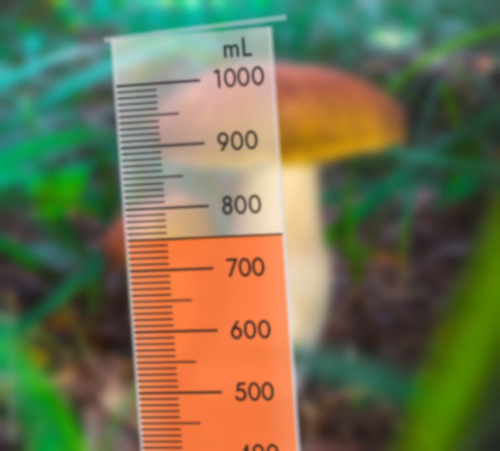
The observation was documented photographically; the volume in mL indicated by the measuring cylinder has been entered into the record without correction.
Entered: 750 mL
